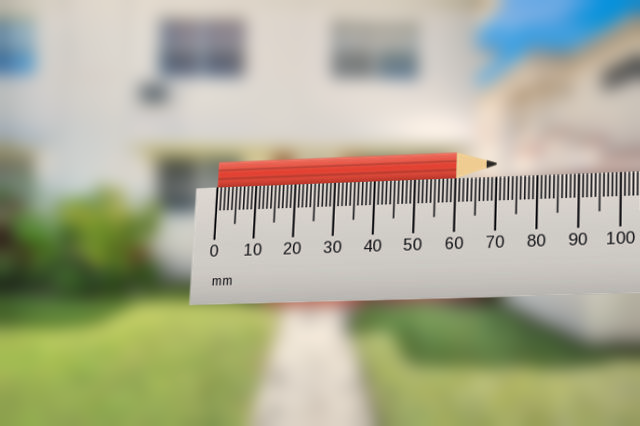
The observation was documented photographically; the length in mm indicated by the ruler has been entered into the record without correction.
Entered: 70 mm
